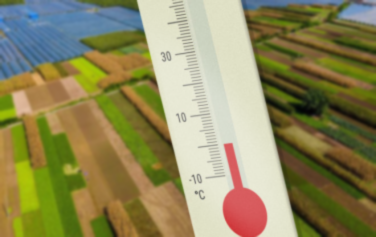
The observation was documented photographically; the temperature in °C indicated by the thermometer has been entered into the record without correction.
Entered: 0 °C
